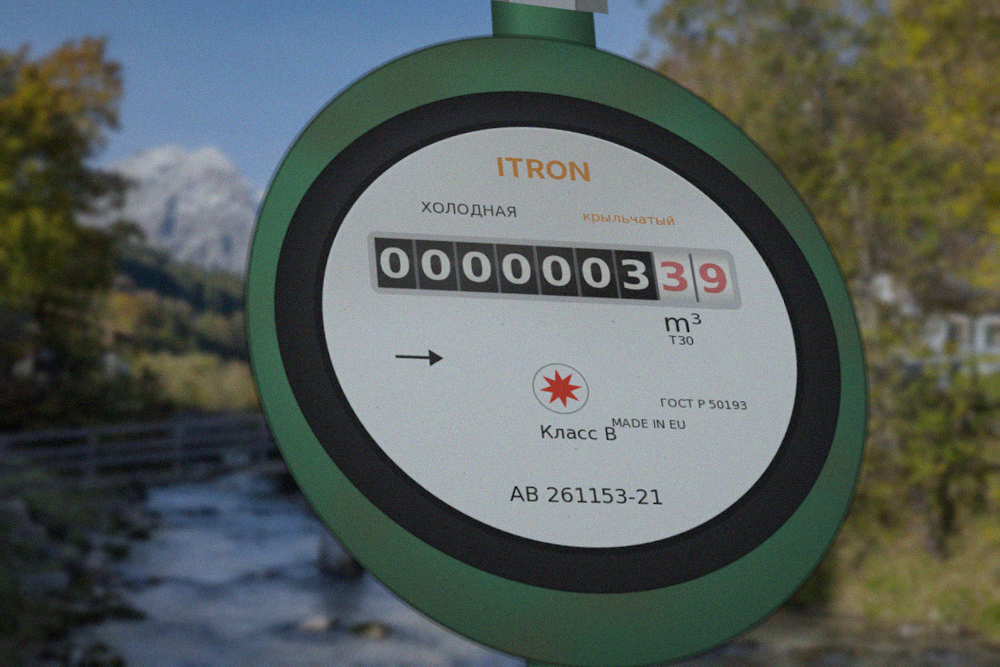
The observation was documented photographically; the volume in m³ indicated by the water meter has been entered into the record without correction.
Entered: 3.39 m³
